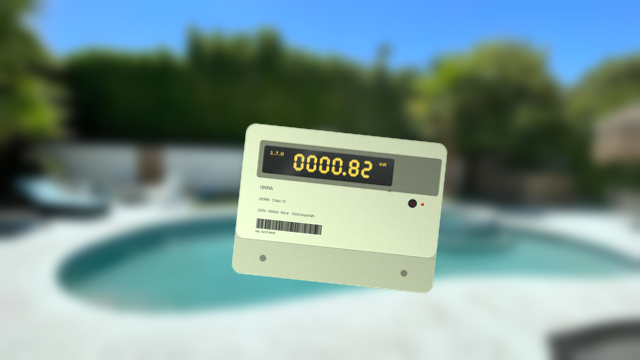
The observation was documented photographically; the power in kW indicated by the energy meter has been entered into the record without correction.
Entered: 0.82 kW
